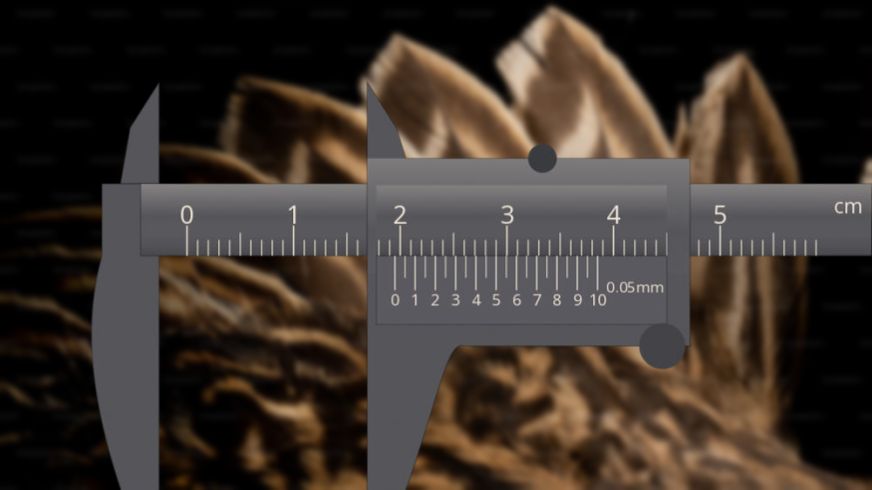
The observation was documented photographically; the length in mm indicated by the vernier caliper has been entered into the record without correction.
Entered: 19.5 mm
